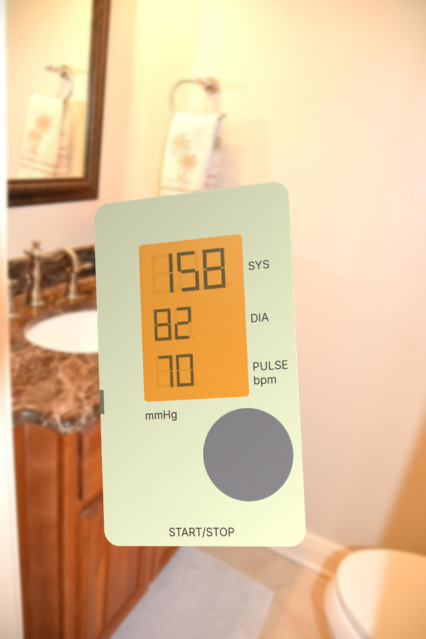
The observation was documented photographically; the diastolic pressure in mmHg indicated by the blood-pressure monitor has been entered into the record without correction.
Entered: 82 mmHg
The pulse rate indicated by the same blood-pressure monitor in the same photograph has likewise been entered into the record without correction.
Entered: 70 bpm
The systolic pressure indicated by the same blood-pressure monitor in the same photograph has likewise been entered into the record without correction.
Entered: 158 mmHg
